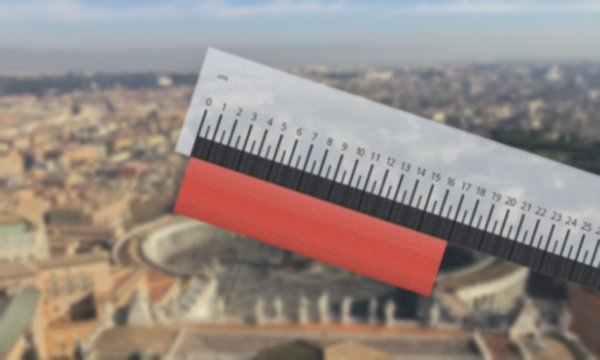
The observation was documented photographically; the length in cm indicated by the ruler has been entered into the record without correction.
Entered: 17 cm
